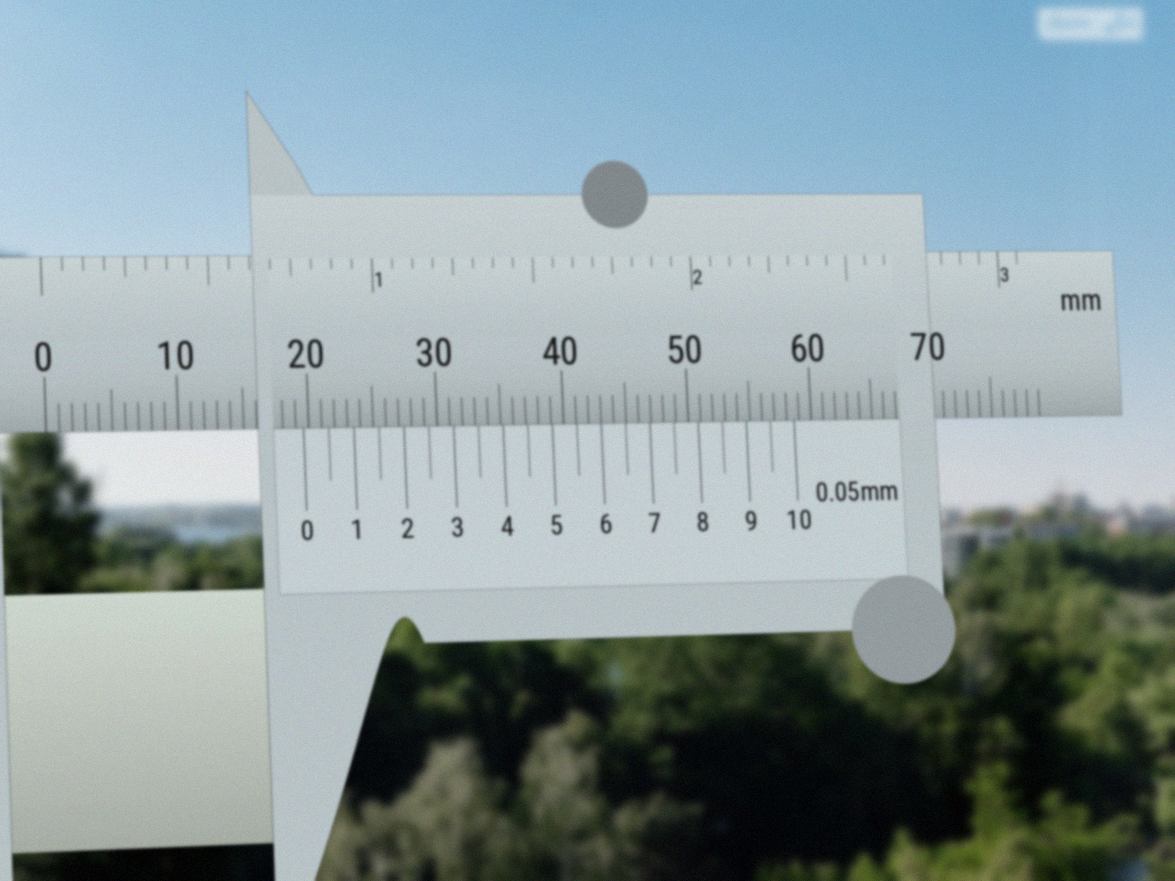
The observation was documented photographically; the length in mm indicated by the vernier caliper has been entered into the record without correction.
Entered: 19.6 mm
